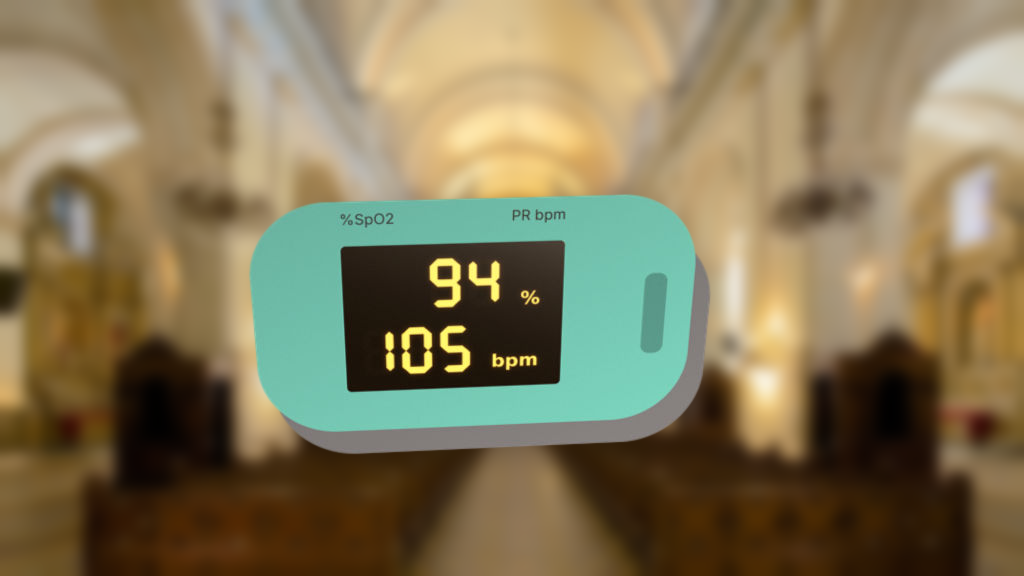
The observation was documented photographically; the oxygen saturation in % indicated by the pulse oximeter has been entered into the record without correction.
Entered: 94 %
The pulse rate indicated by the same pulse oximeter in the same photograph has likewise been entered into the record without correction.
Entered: 105 bpm
